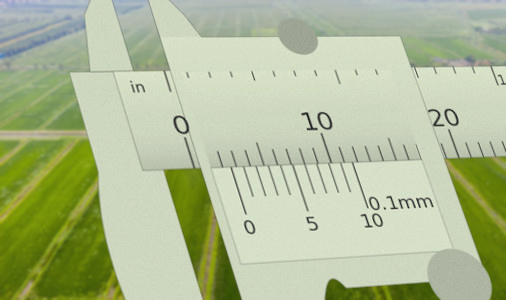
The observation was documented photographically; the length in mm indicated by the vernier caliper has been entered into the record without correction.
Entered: 2.6 mm
